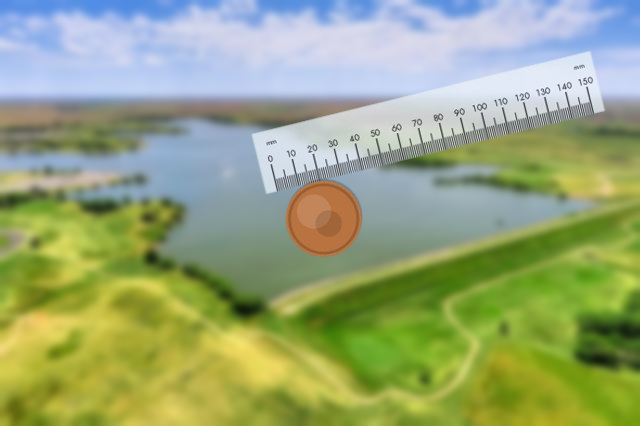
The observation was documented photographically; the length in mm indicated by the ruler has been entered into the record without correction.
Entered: 35 mm
